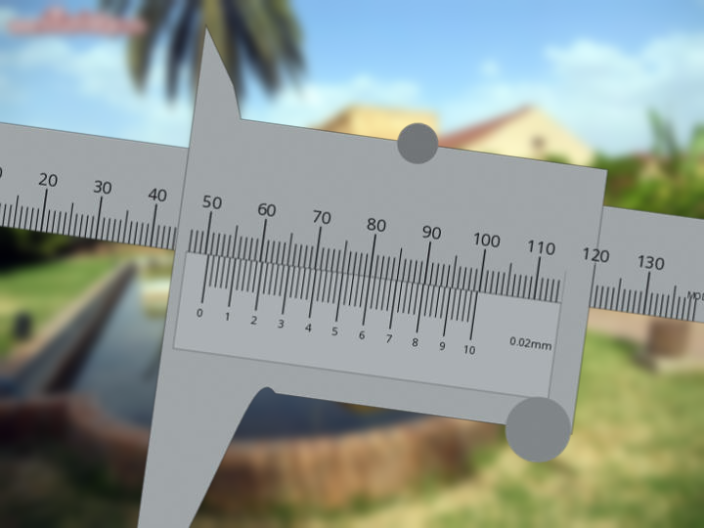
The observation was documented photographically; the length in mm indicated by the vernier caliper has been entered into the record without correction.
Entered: 50.6 mm
